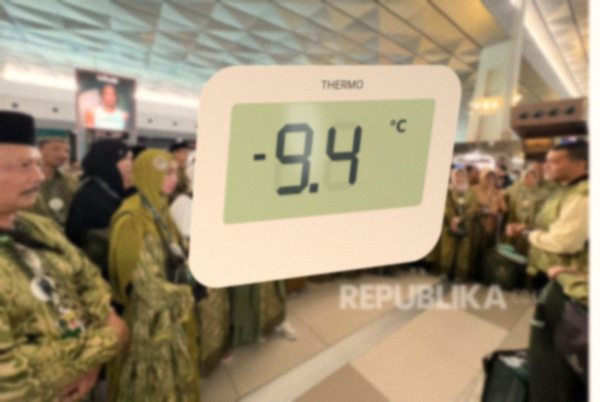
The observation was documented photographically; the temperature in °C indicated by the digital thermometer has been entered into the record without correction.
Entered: -9.4 °C
